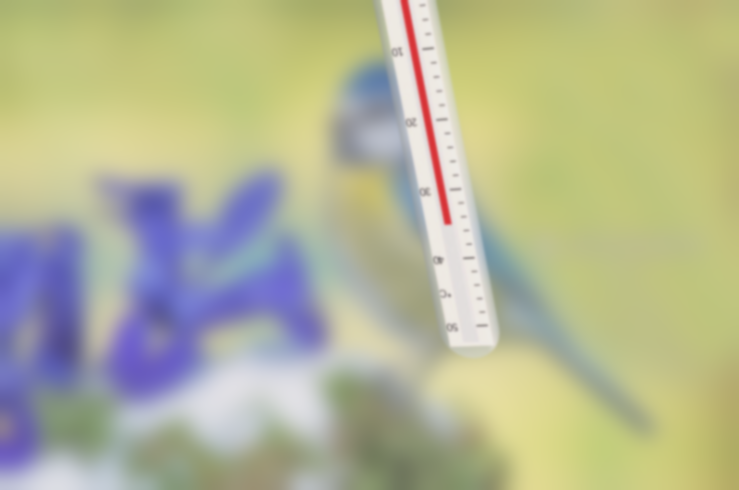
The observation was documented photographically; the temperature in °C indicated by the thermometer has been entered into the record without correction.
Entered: 35 °C
